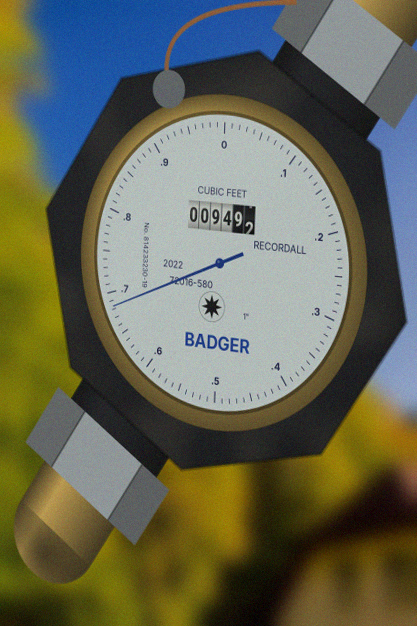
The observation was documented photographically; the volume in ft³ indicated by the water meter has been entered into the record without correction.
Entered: 9491.68 ft³
